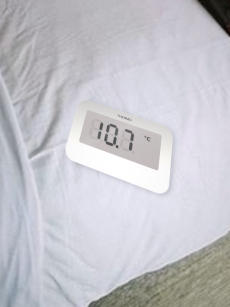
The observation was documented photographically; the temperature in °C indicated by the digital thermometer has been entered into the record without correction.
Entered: 10.7 °C
